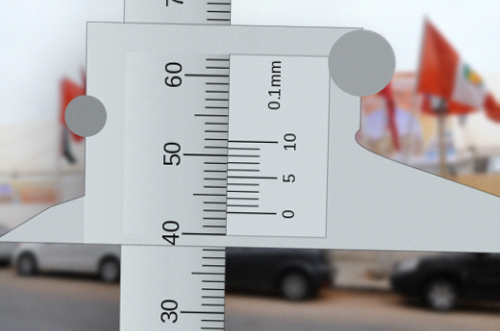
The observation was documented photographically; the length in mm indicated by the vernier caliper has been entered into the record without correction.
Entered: 42.8 mm
